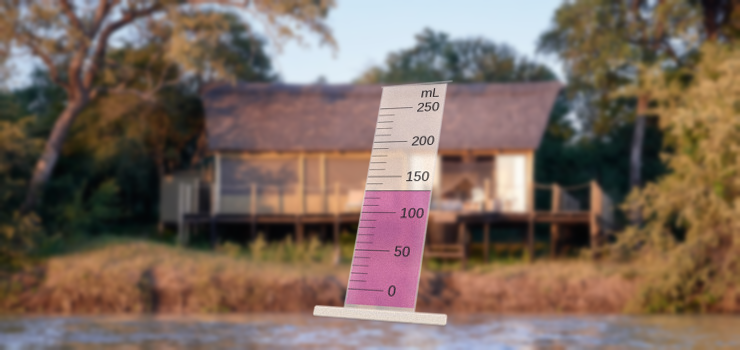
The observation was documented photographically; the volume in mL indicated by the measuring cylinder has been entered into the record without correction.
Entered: 130 mL
